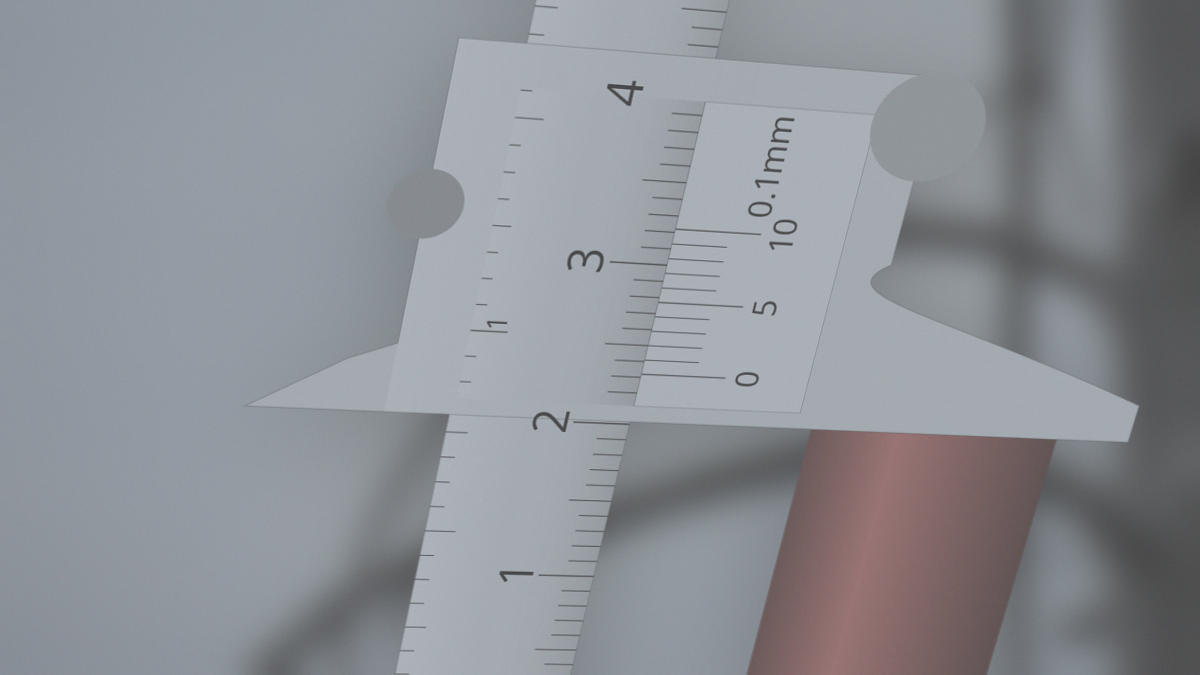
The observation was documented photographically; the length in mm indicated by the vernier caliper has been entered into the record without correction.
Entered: 23.2 mm
